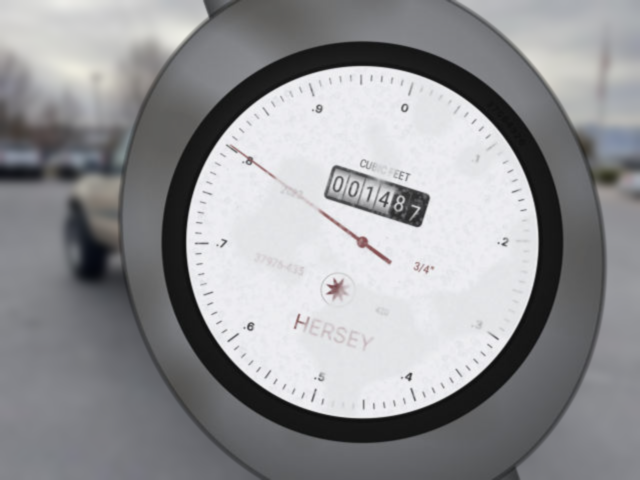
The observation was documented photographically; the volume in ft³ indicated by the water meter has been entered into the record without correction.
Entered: 1486.80 ft³
